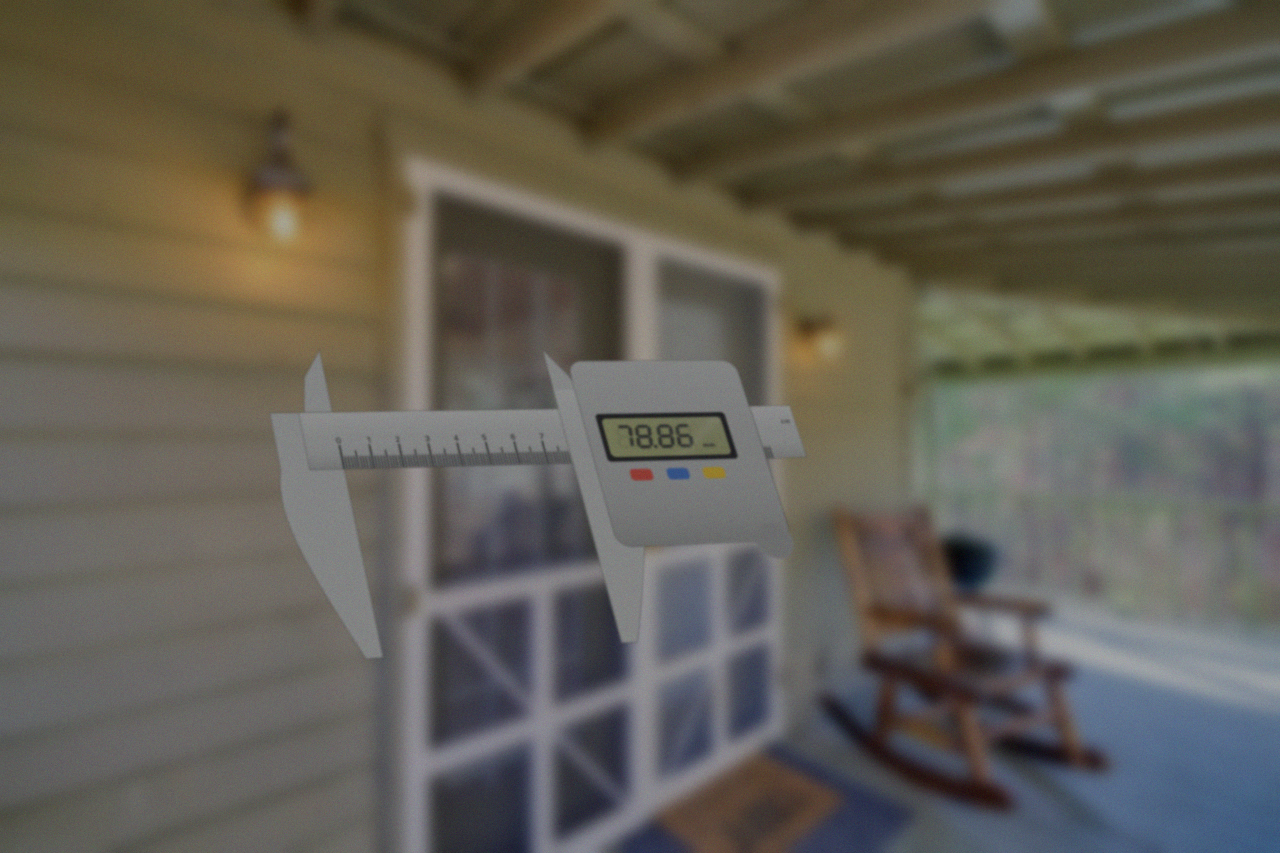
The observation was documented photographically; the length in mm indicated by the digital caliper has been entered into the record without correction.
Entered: 78.86 mm
